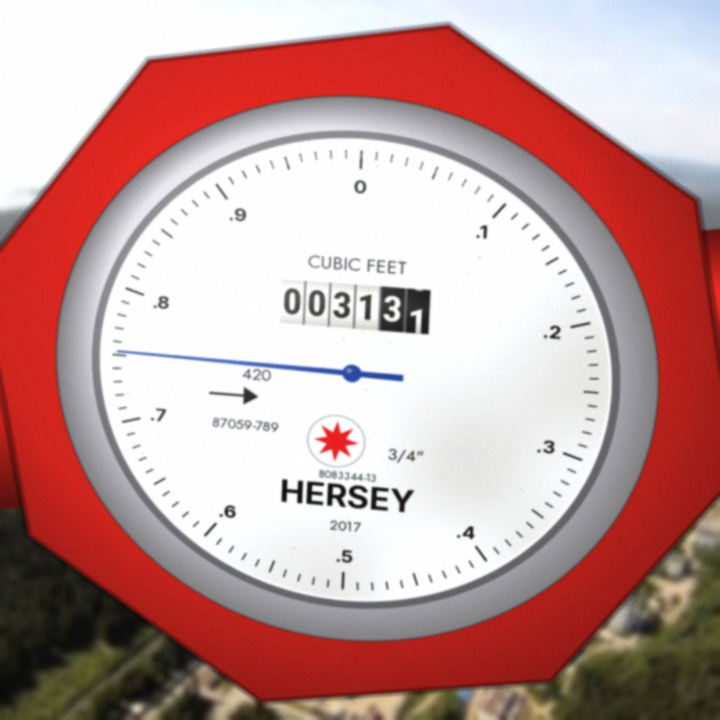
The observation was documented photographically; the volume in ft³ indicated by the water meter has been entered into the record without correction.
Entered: 3130.75 ft³
